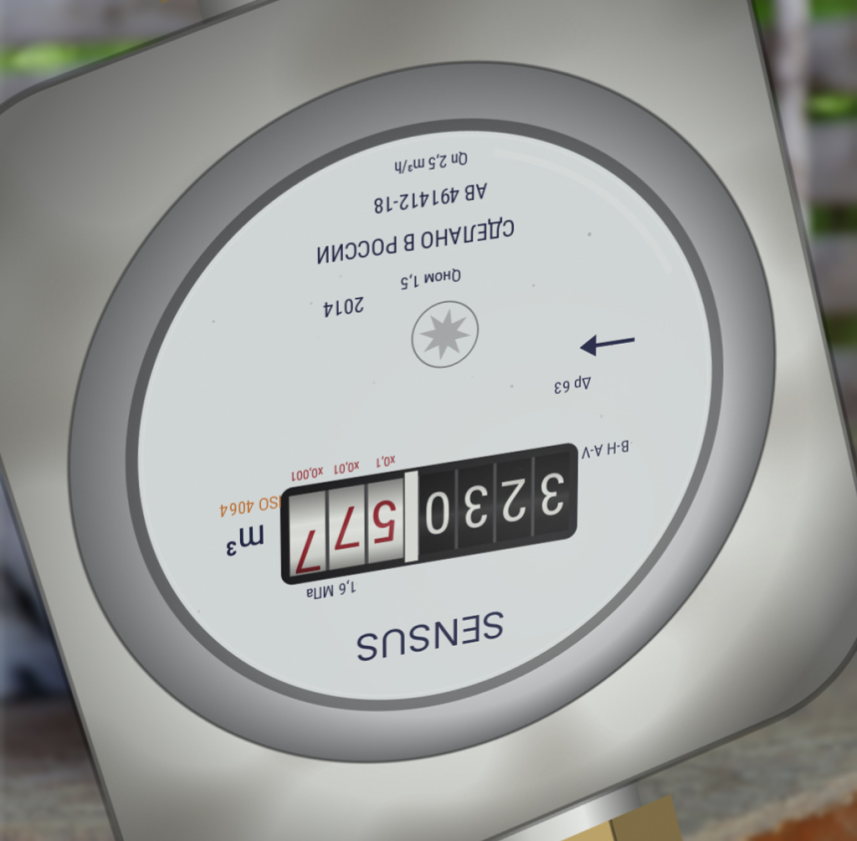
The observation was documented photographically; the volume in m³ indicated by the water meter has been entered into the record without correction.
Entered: 3230.577 m³
